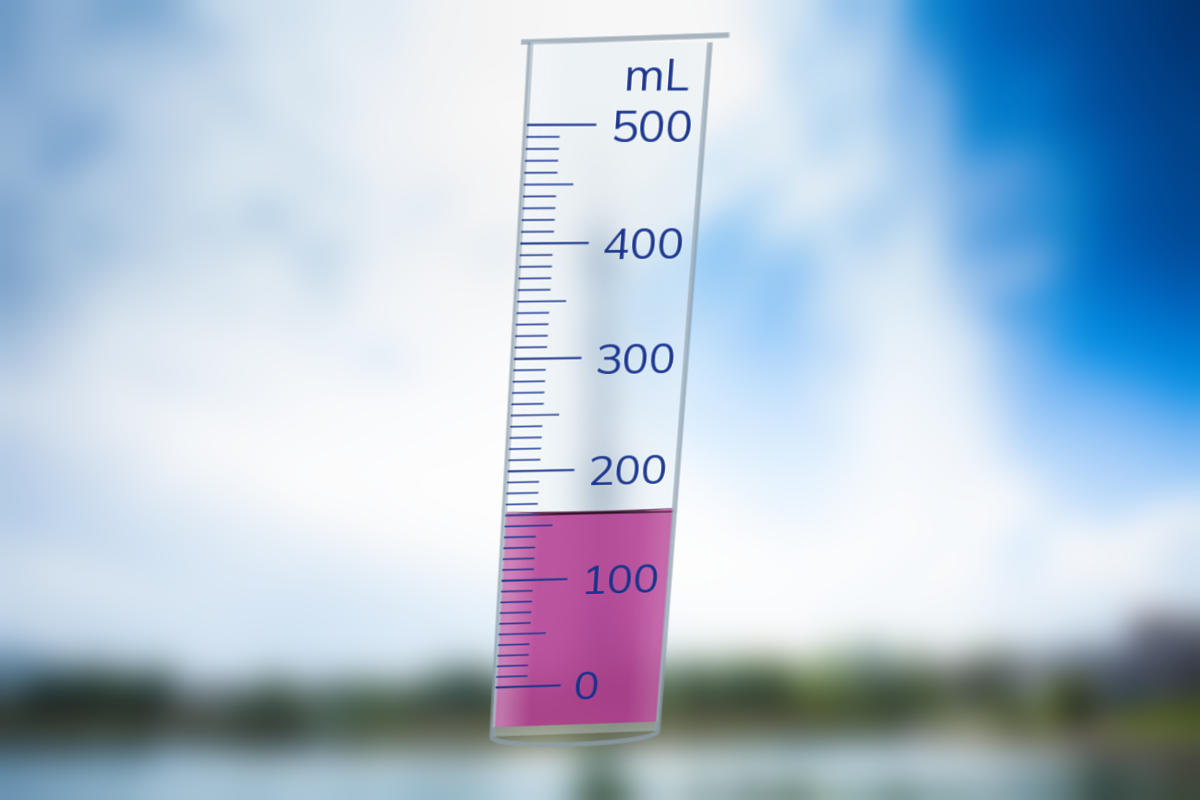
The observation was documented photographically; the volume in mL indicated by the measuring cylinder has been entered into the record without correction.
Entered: 160 mL
